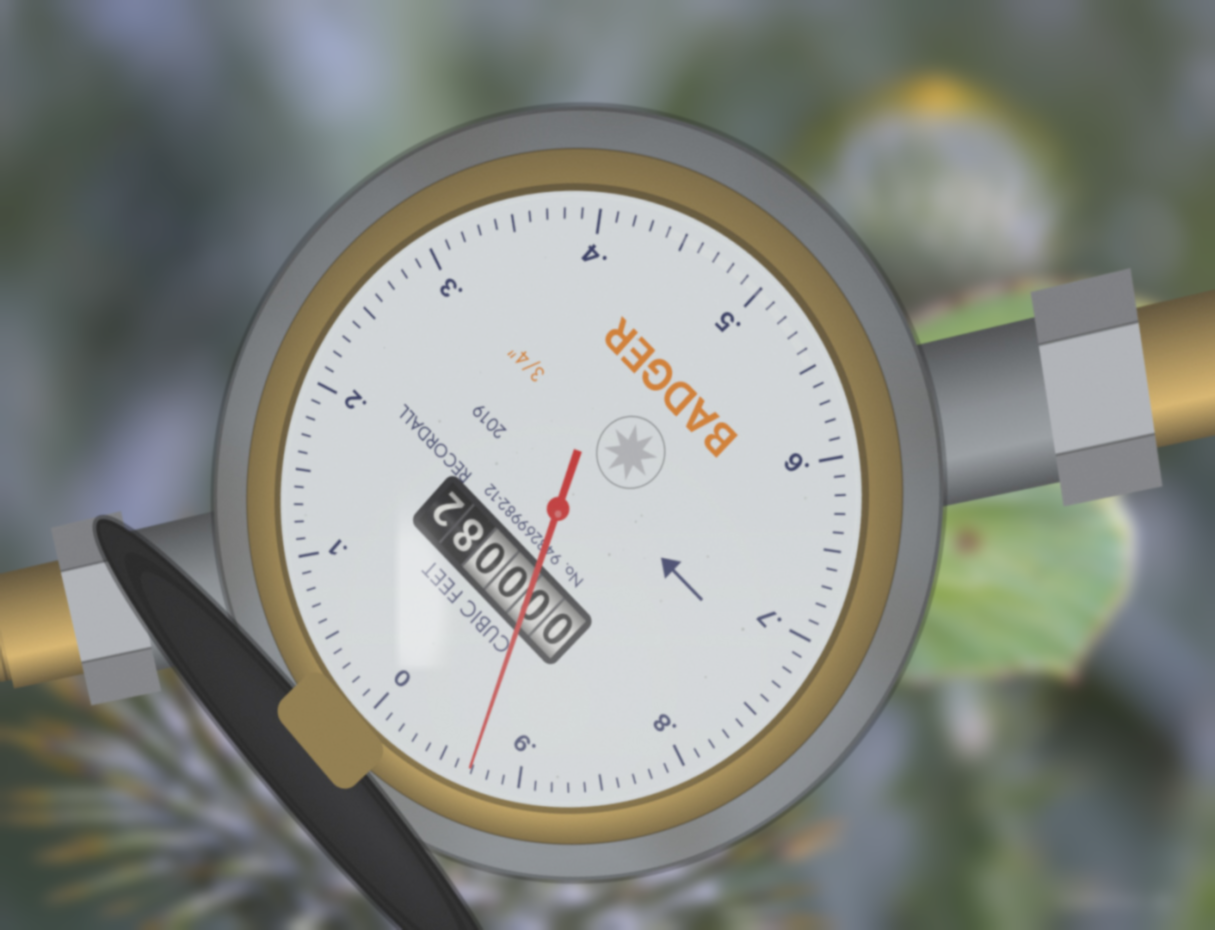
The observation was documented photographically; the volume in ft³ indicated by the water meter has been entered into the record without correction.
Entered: 81.93 ft³
